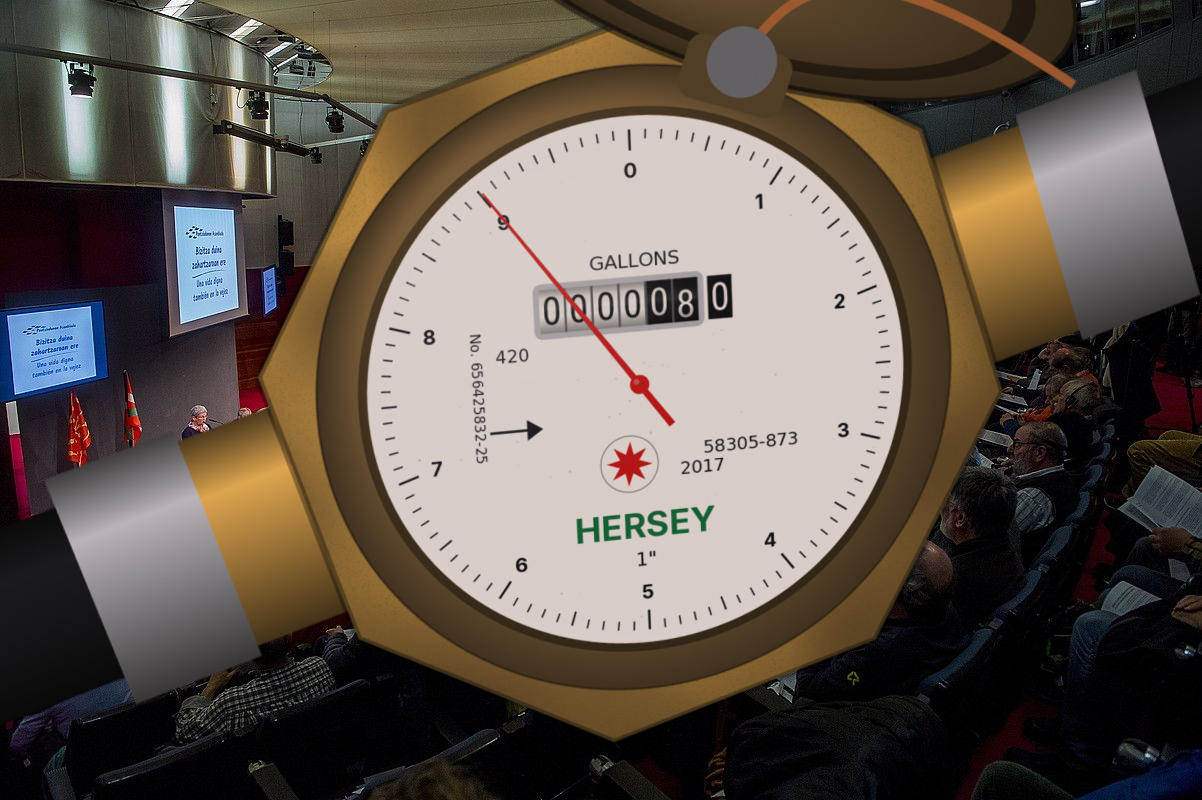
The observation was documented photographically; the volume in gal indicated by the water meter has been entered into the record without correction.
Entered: 79.0 gal
